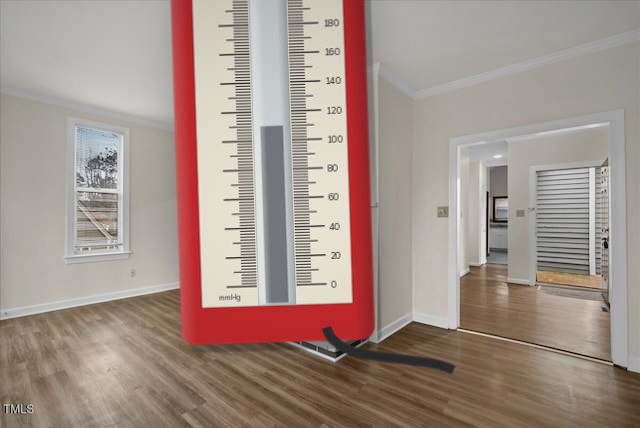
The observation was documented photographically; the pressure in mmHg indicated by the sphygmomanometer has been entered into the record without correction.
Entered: 110 mmHg
